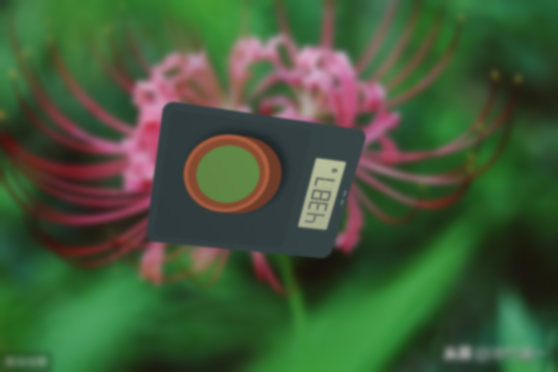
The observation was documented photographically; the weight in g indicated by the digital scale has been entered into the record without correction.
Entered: 4387 g
